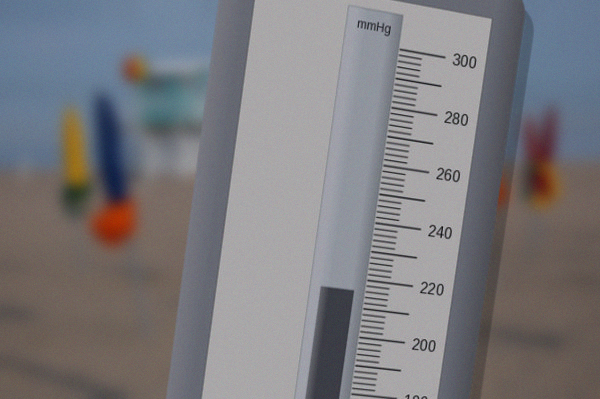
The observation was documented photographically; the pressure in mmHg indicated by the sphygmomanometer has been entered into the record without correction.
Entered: 216 mmHg
